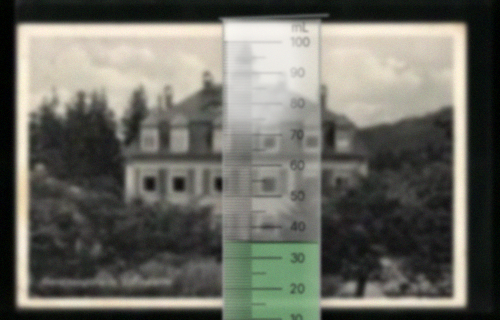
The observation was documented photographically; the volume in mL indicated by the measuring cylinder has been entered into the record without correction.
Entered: 35 mL
